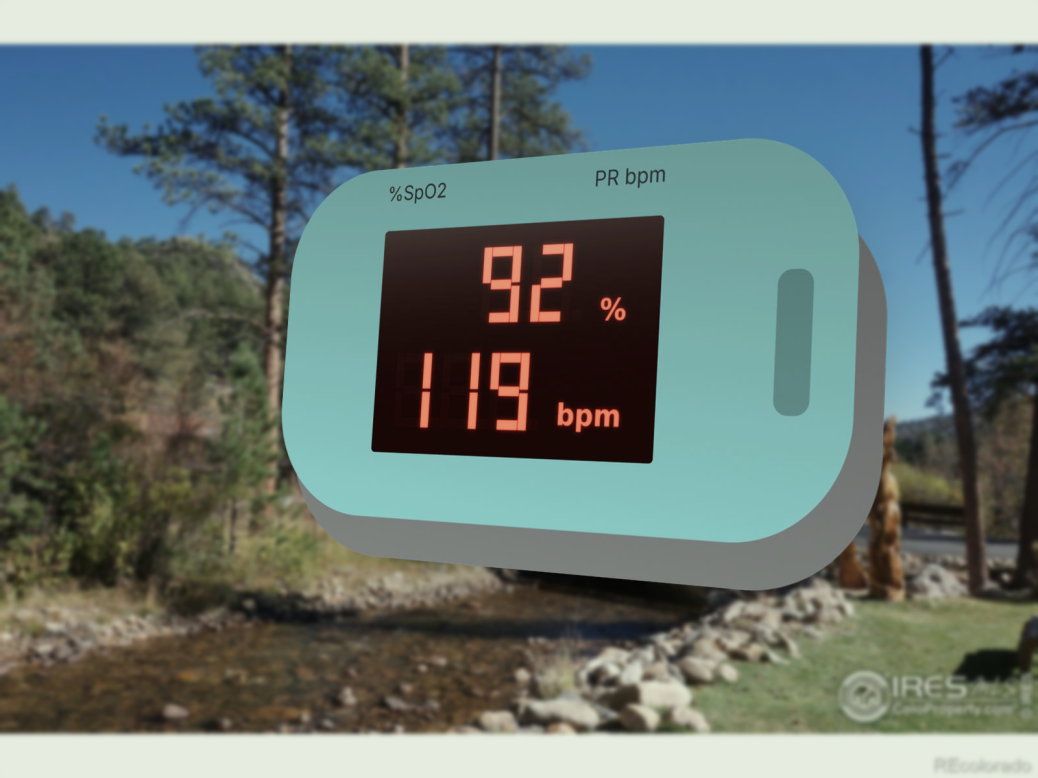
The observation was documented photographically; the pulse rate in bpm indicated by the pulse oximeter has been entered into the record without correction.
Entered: 119 bpm
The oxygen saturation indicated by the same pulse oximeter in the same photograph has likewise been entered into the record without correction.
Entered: 92 %
